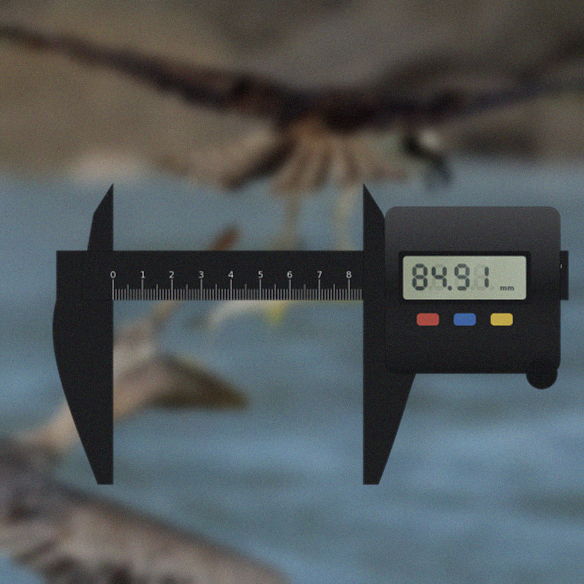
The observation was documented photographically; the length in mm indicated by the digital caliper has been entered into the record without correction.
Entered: 84.91 mm
